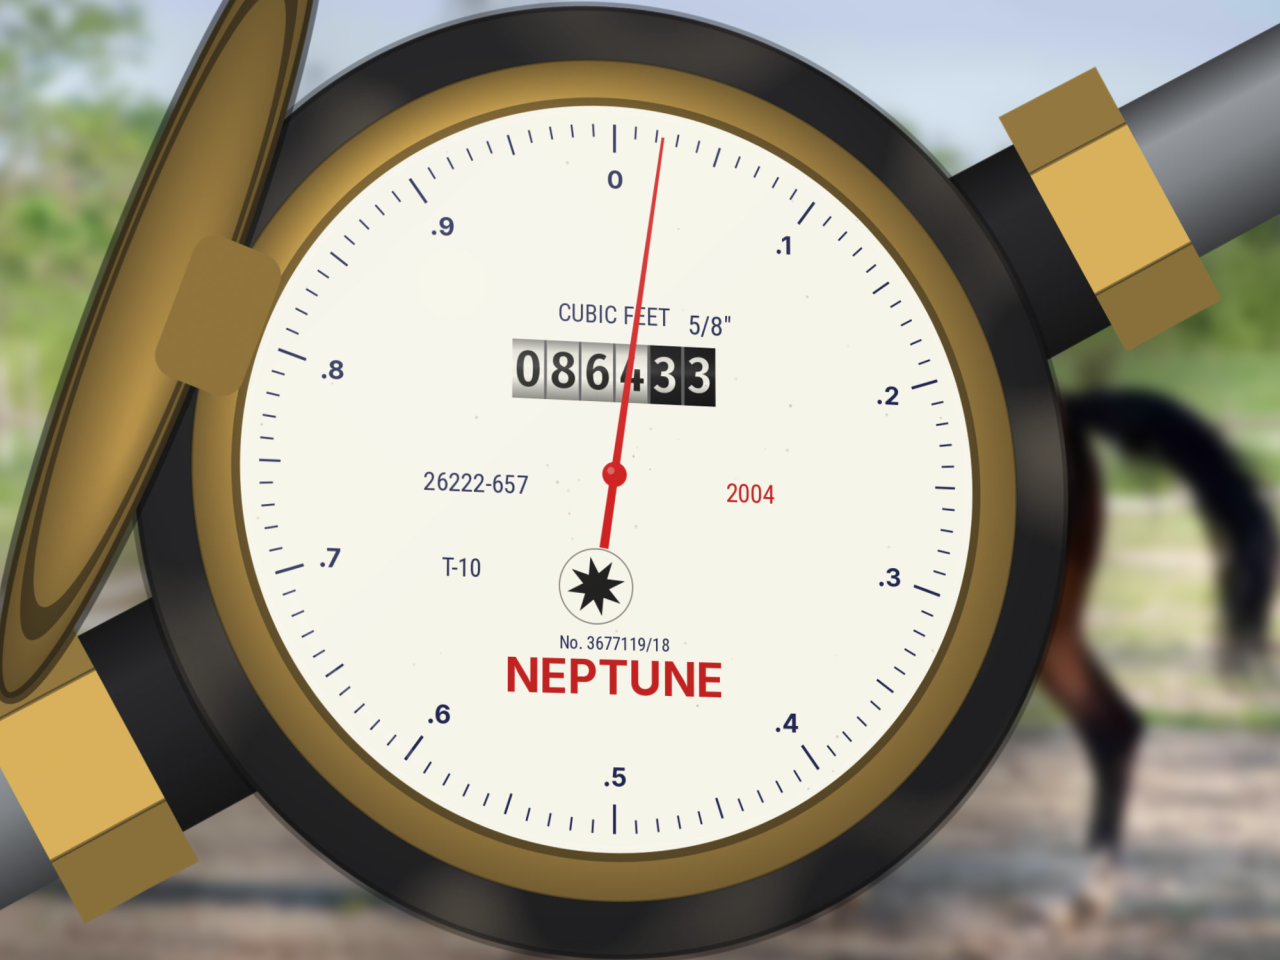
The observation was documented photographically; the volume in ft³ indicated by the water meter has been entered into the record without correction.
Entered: 86433.02 ft³
